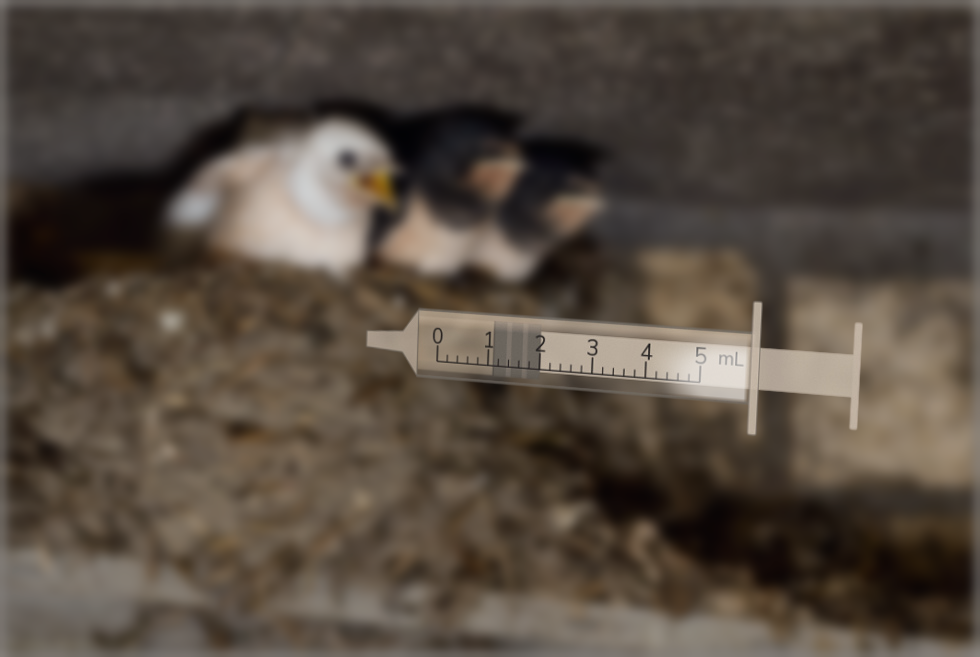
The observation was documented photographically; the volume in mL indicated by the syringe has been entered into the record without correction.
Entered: 1.1 mL
